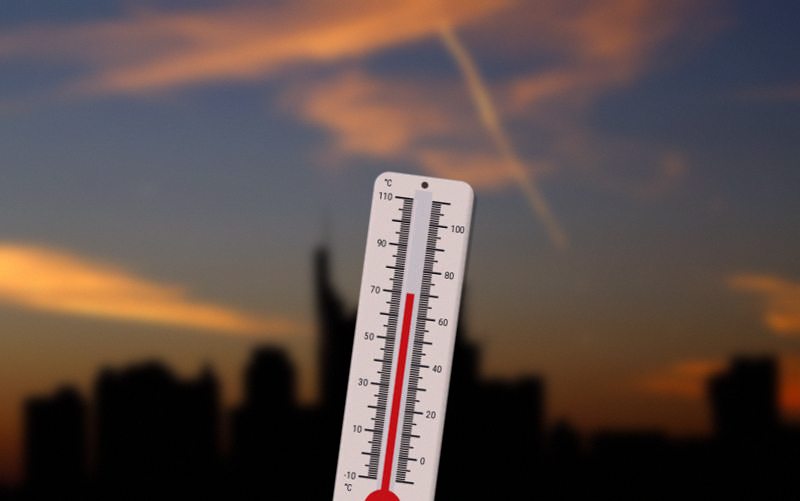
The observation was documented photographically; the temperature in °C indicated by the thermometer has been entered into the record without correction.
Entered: 70 °C
